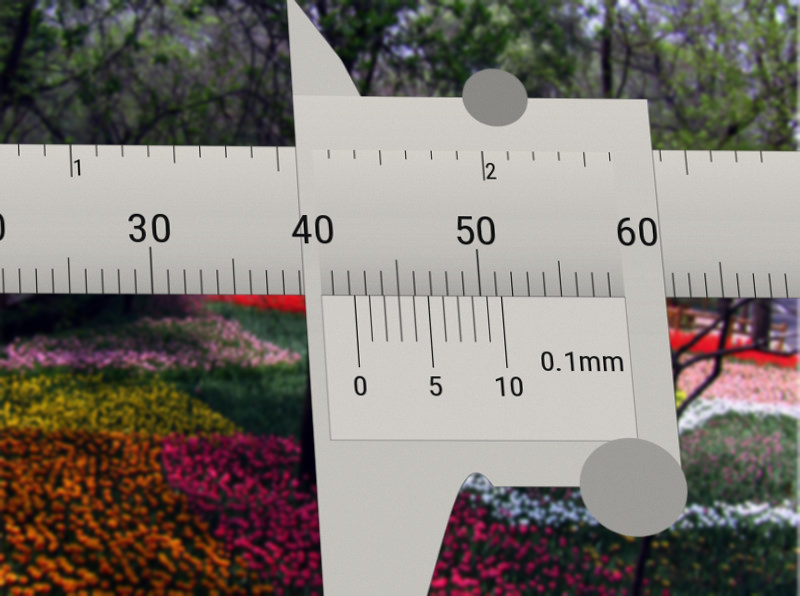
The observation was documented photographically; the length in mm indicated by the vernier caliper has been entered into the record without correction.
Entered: 42.3 mm
